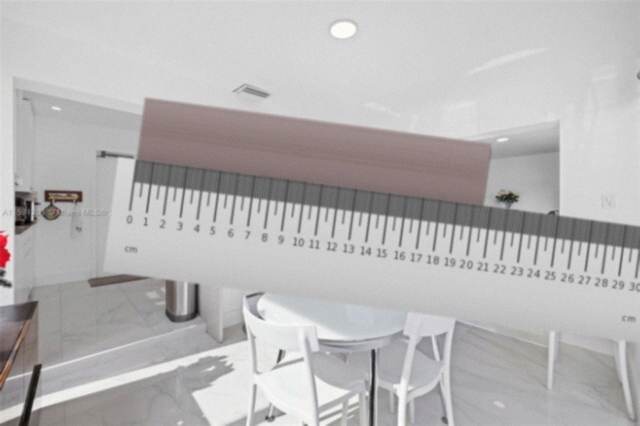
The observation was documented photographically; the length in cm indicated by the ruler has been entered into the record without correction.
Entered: 20.5 cm
